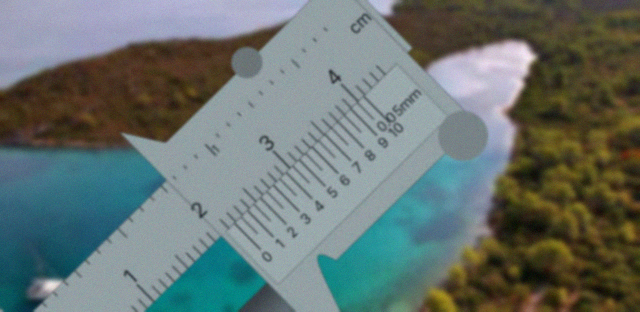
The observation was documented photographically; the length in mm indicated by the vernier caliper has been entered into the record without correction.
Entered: 21.8 mm
